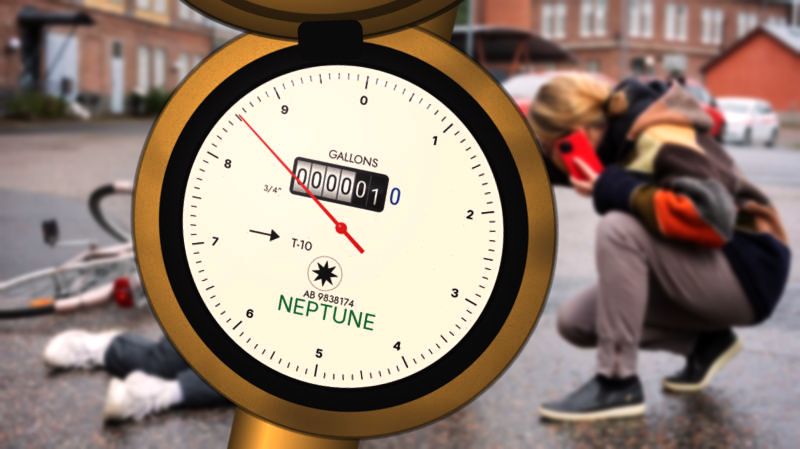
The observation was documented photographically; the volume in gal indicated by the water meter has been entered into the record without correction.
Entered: 8.5 gal
